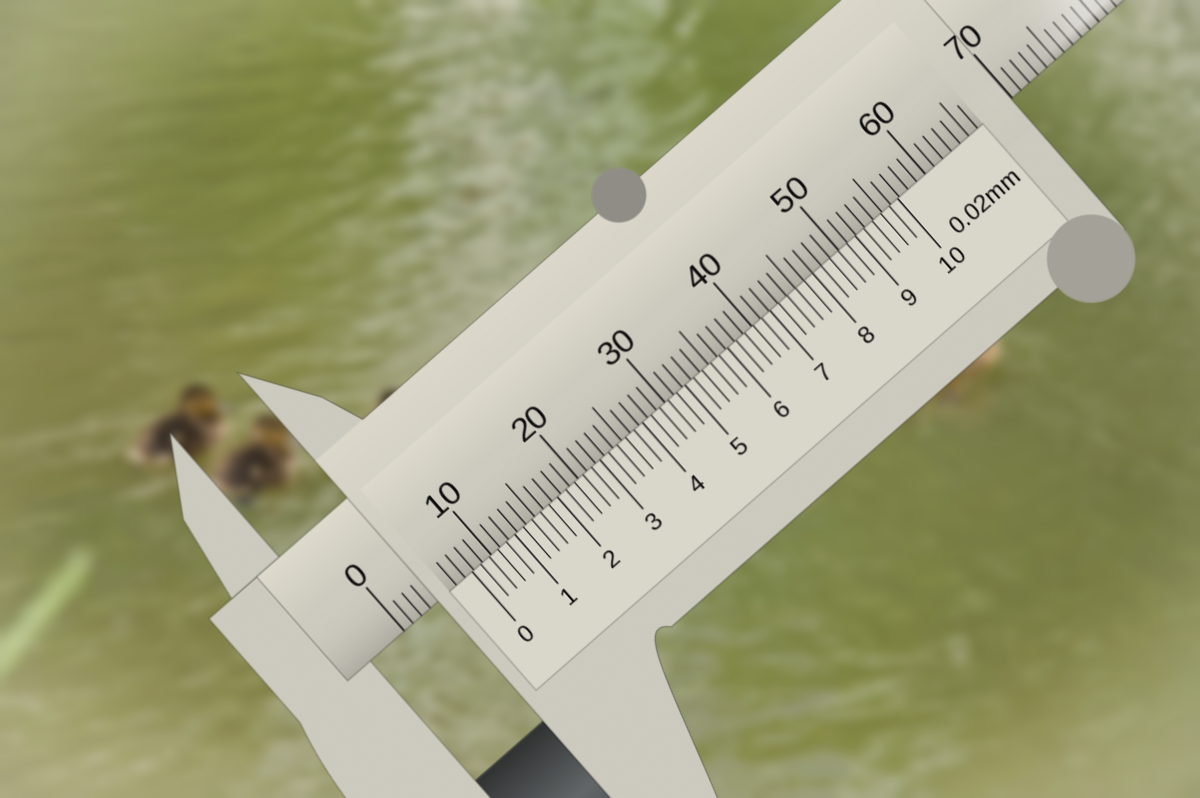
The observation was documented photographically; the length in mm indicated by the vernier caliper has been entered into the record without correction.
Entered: 7.8 mm
